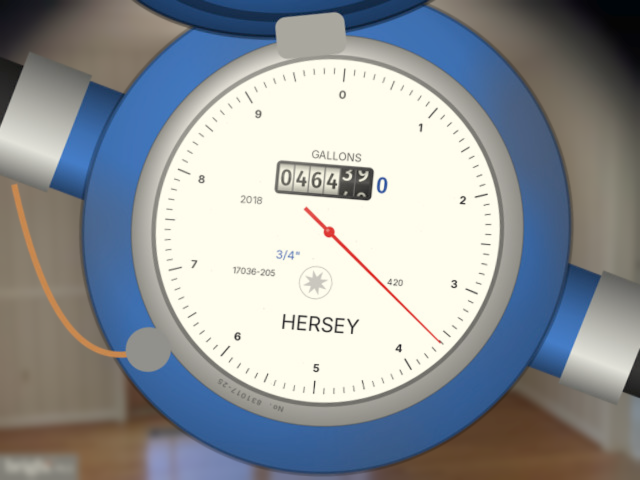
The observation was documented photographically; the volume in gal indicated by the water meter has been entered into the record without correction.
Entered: 464393.6 gal
